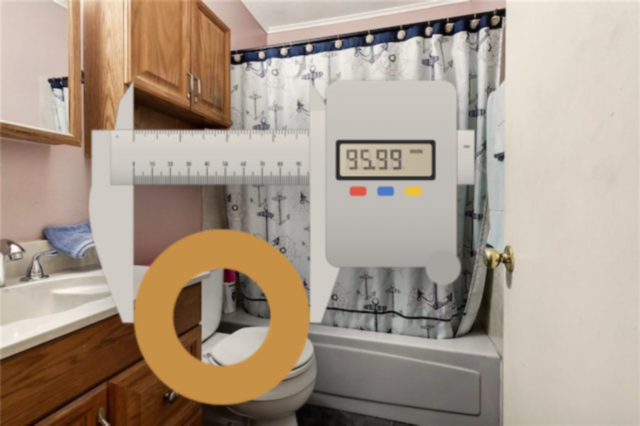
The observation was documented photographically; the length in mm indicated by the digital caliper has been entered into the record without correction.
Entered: 95.99 mm
